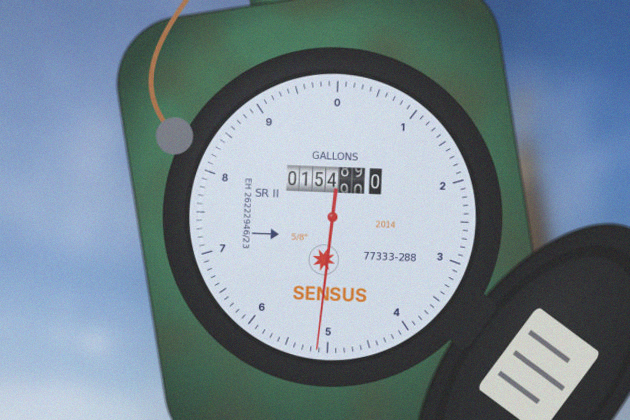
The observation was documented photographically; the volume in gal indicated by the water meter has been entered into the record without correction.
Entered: 154895.1 gal
